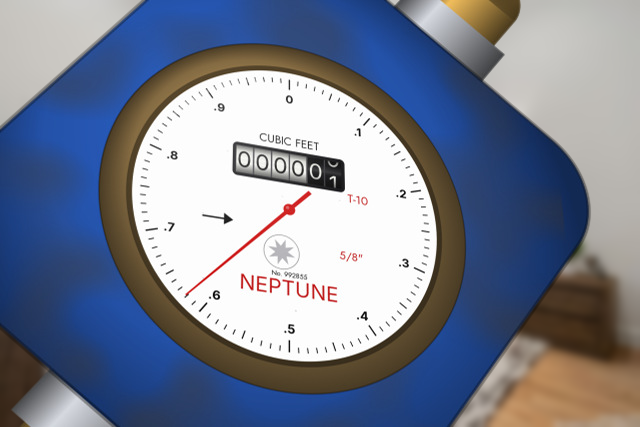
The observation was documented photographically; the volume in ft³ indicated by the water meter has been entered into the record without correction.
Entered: 0.62 ft³
